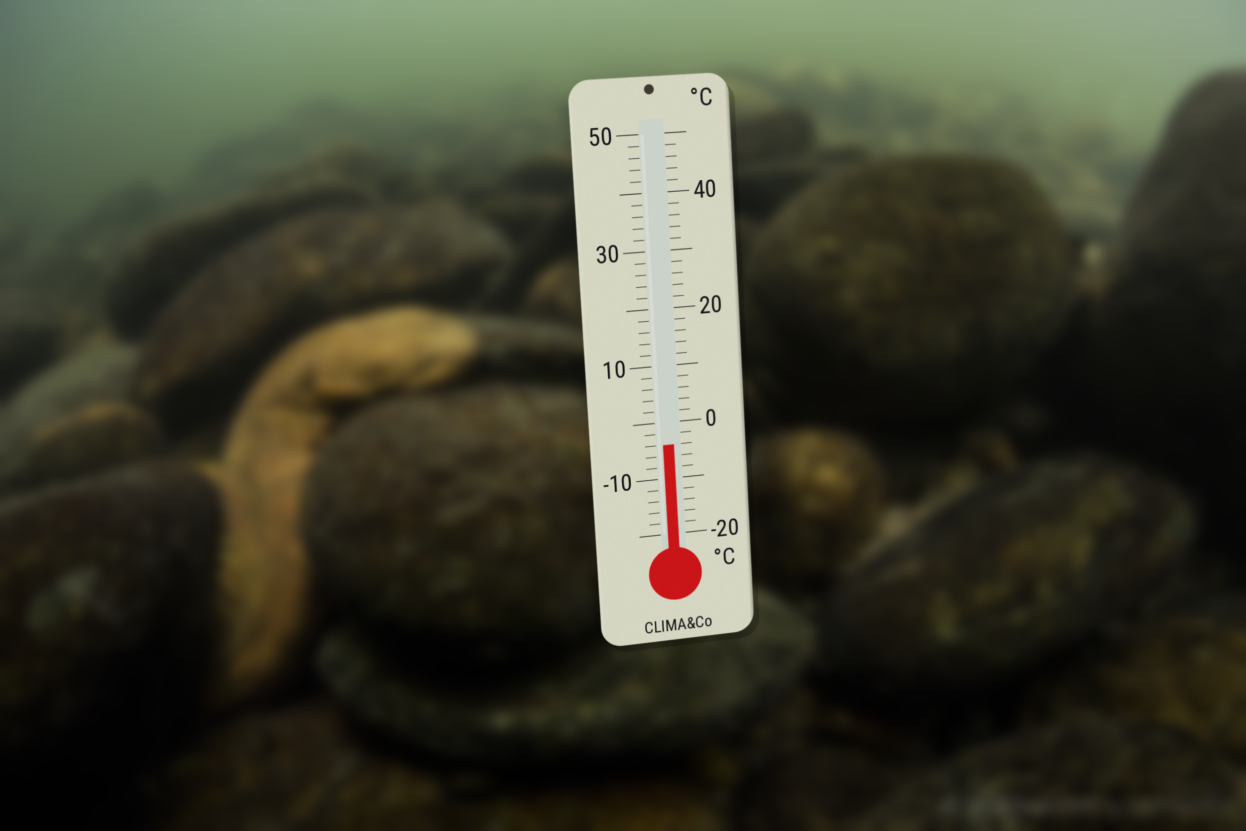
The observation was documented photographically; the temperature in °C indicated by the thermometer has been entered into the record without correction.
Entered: -4 °C
